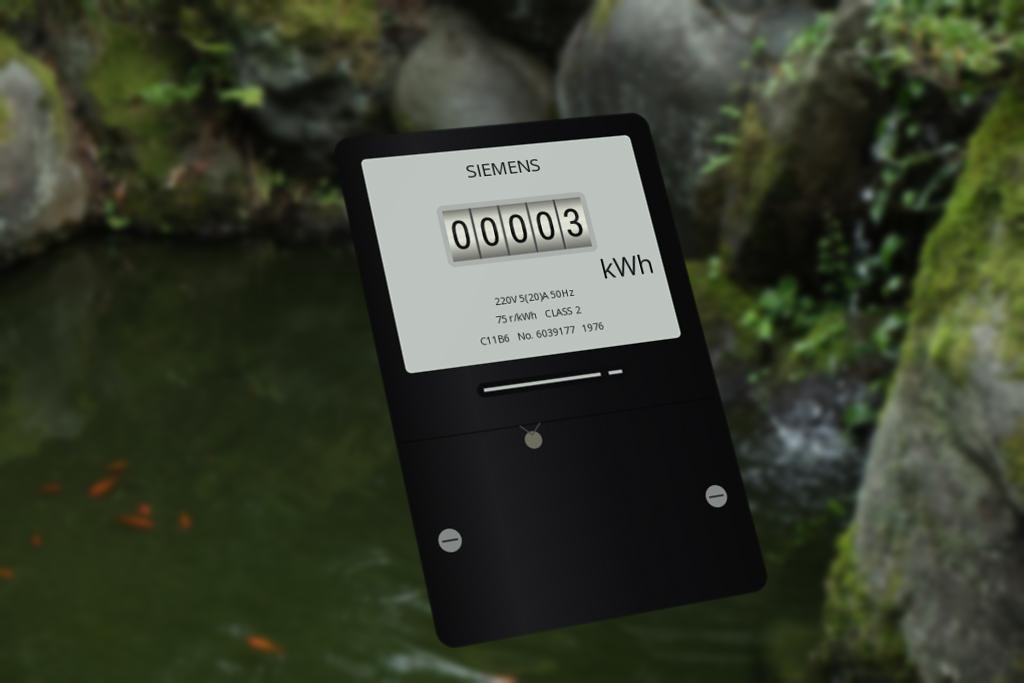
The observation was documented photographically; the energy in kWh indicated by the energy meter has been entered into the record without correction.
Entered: 3 kWh
